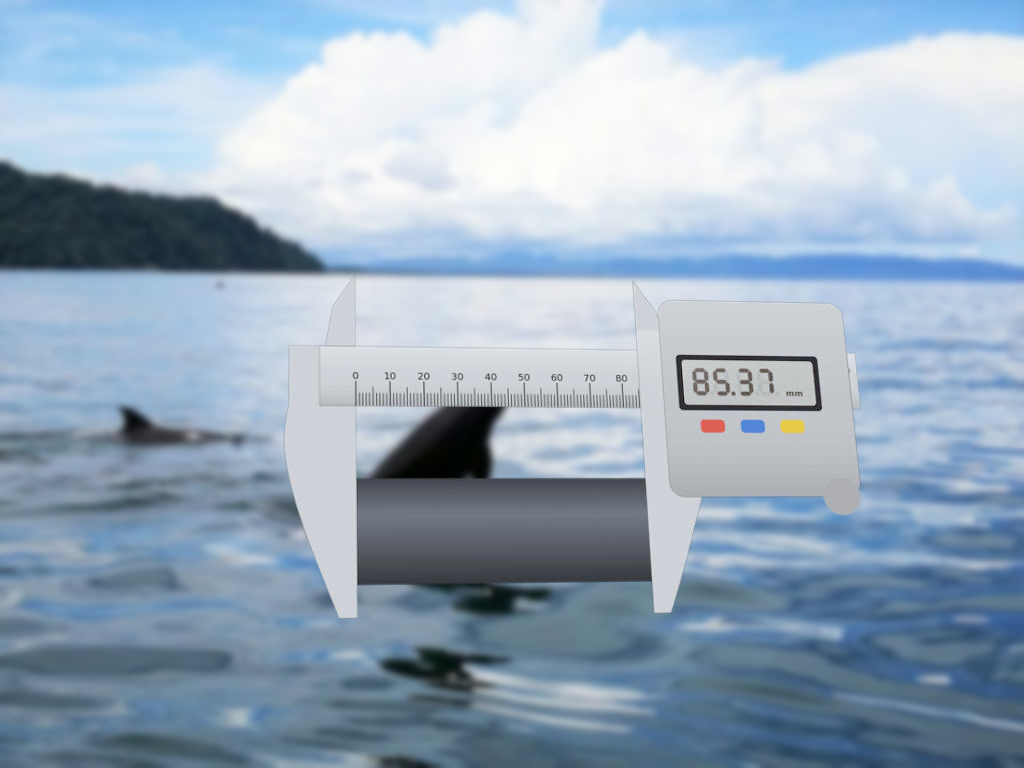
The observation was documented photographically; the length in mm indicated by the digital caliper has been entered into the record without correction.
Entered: 85.37 mm
